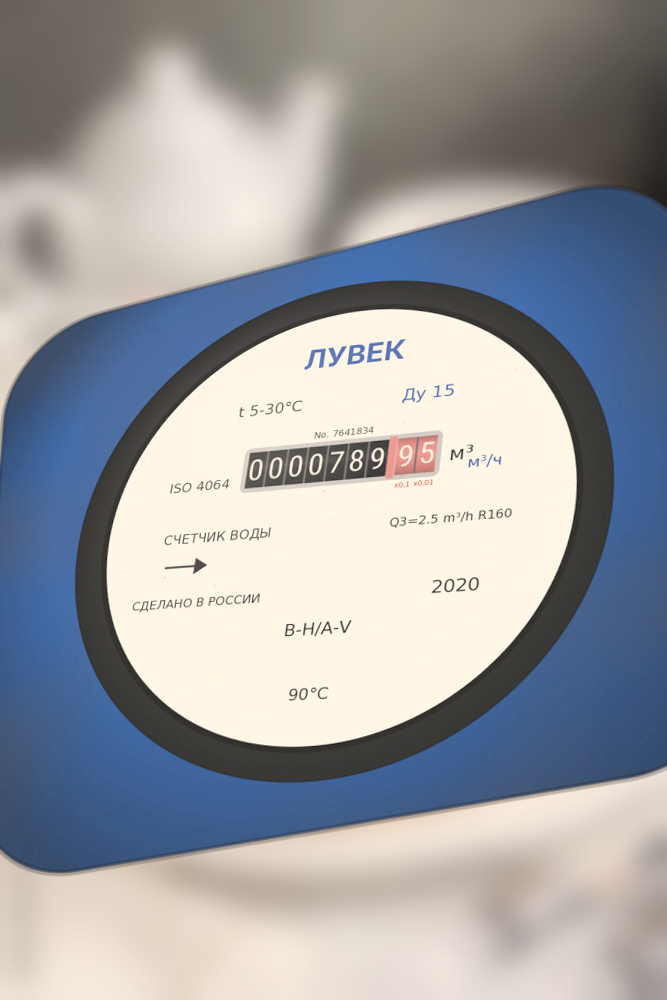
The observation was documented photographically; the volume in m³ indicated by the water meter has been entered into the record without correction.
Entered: 789.95 m³
